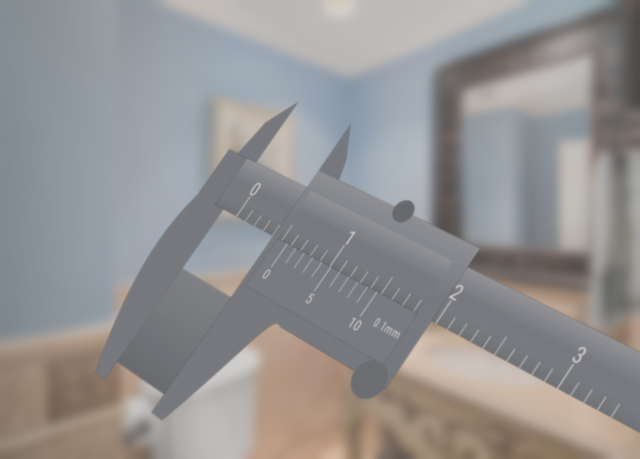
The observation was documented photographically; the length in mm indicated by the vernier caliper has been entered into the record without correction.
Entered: 5.6 mm
